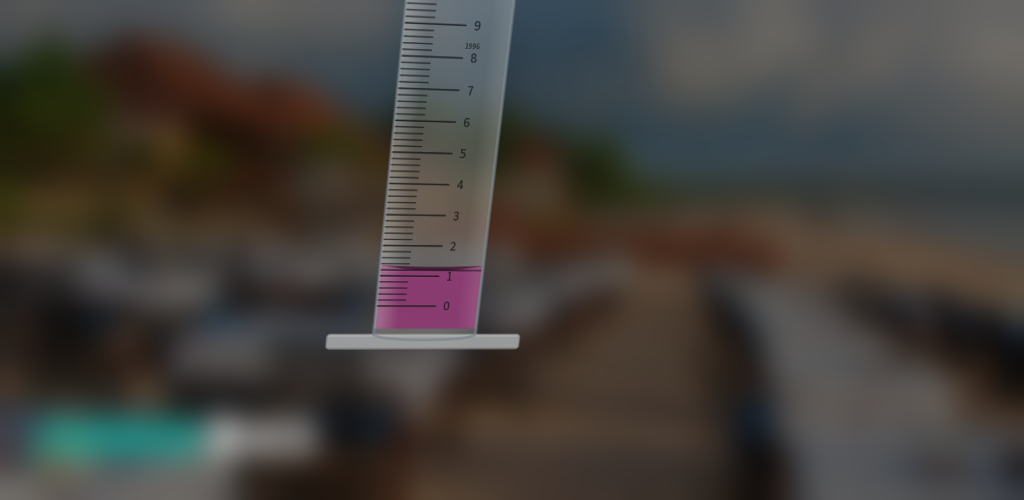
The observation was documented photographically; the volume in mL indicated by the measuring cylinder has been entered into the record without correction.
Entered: 1.2 mL
